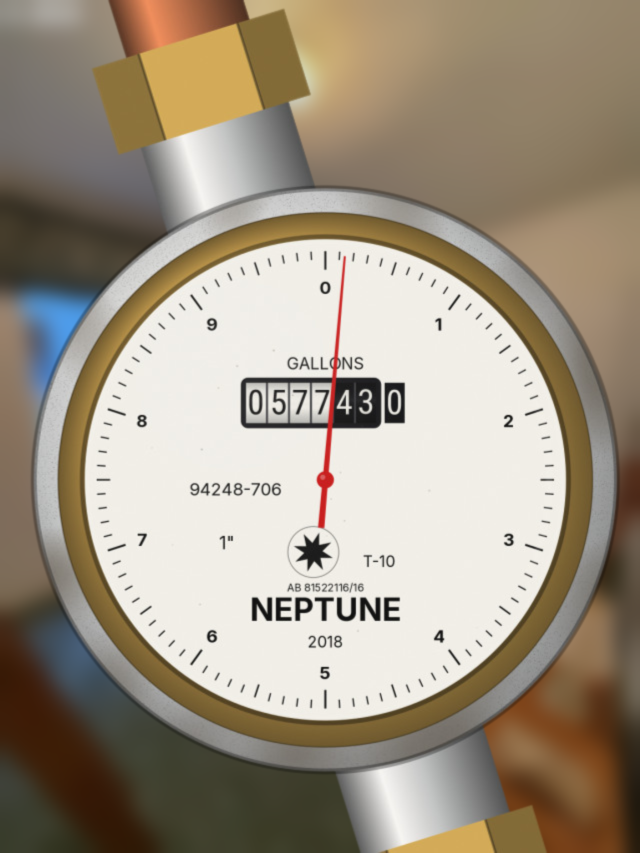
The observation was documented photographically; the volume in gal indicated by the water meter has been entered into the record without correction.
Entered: 577430.1 gal
